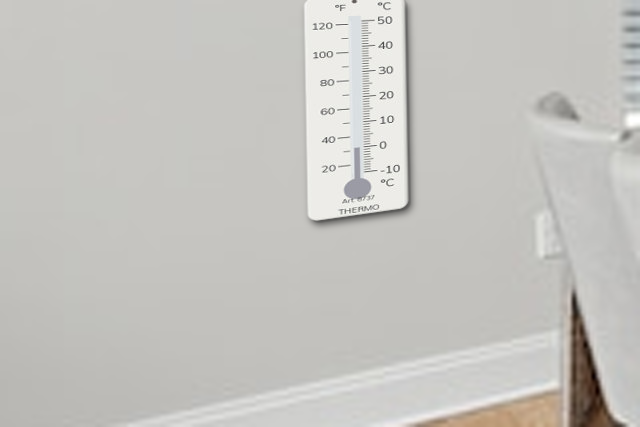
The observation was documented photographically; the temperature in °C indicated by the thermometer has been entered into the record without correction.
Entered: 0 °C
